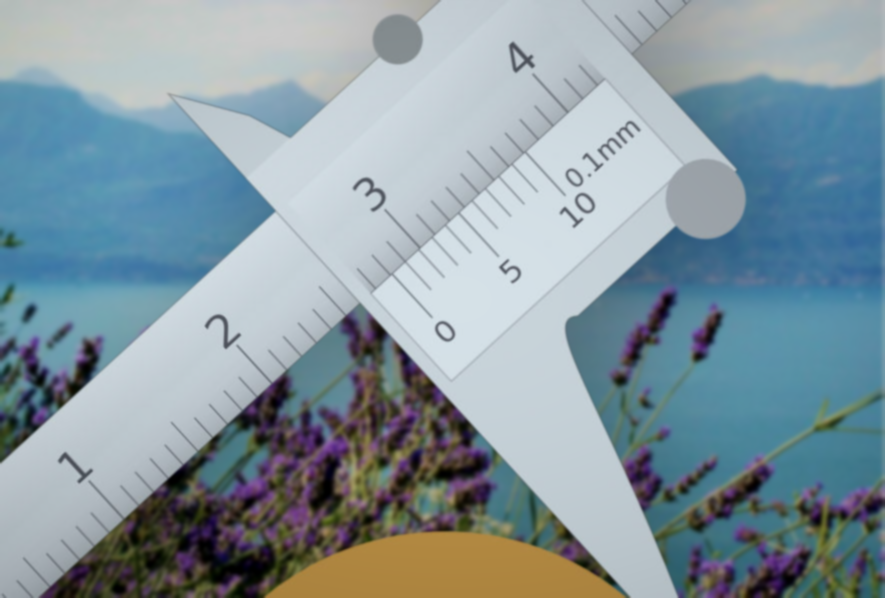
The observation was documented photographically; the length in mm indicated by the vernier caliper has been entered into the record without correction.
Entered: 28.1 mm
